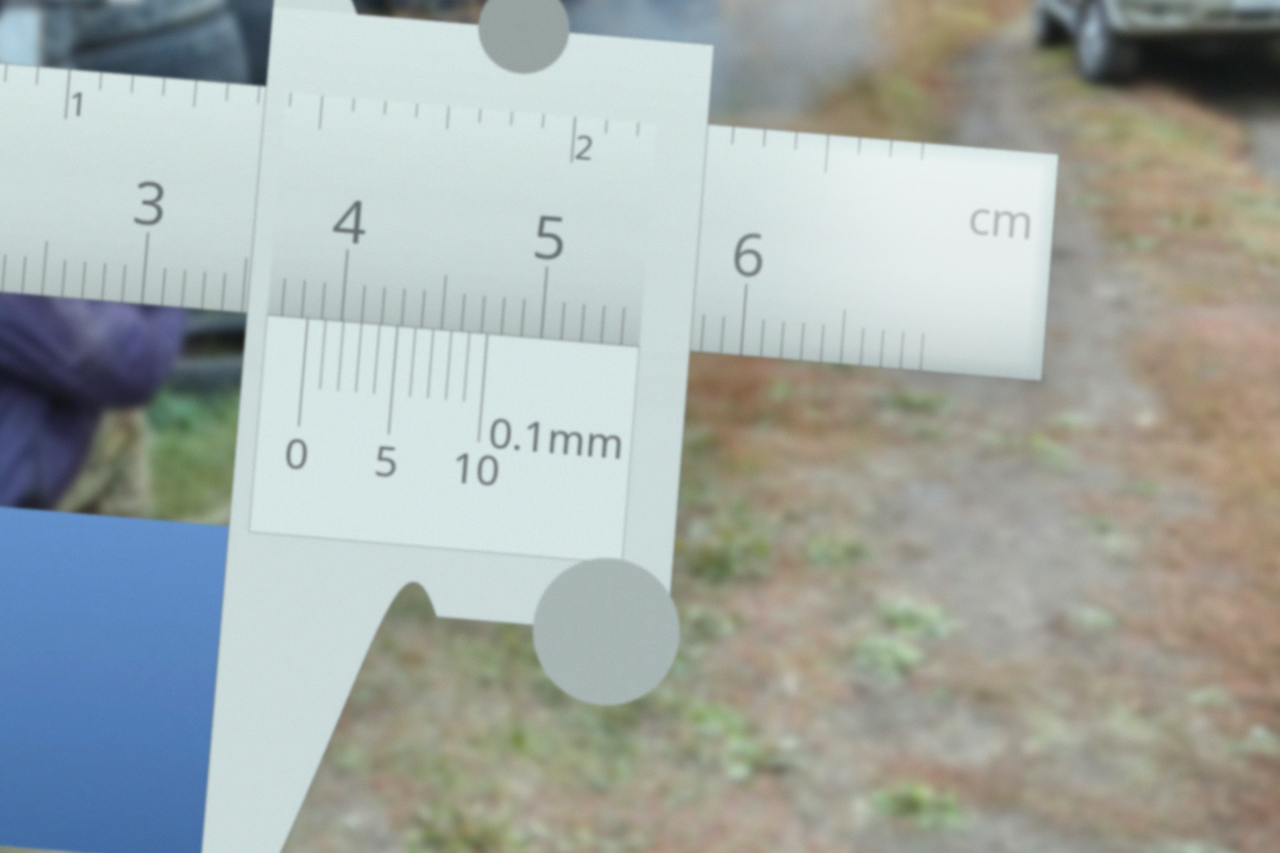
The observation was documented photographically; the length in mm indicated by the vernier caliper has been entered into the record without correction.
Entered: 38.3 mm
